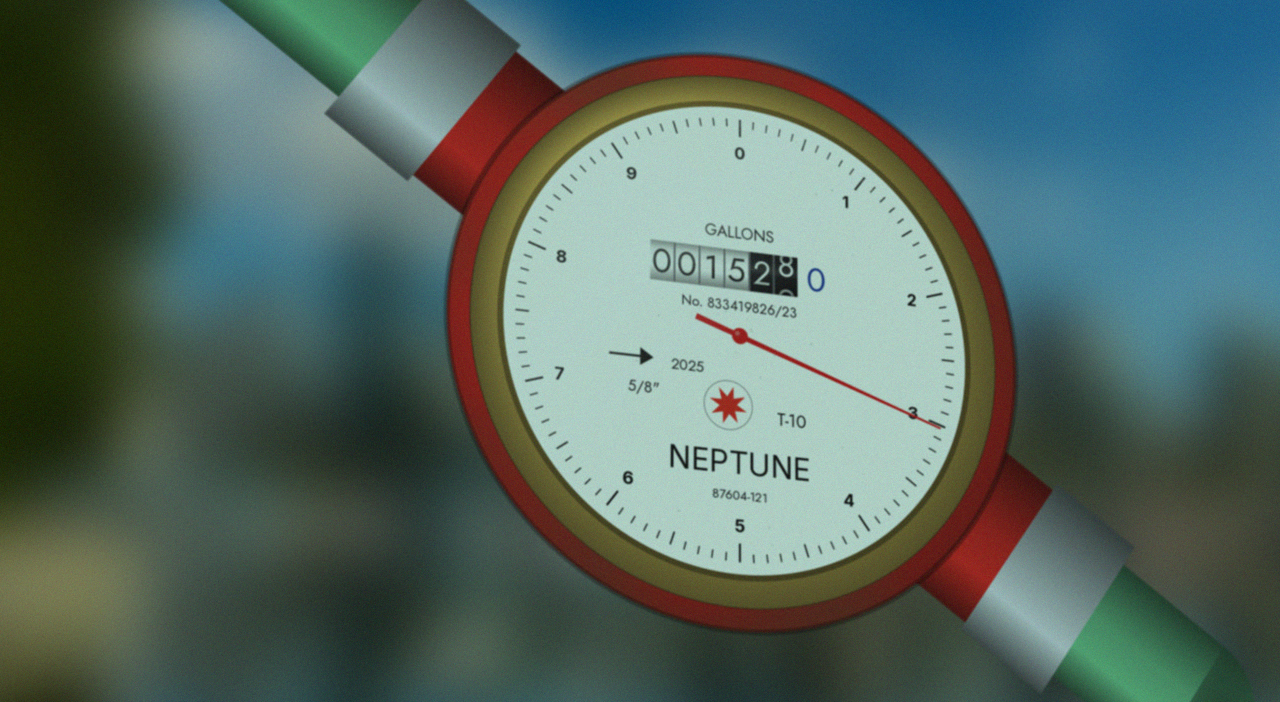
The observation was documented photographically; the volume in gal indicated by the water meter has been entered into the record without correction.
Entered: 15283.0 gal
